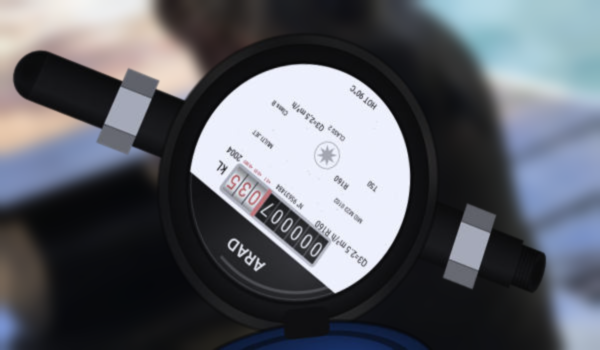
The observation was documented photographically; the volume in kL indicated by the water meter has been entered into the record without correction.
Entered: 7.035 kL
